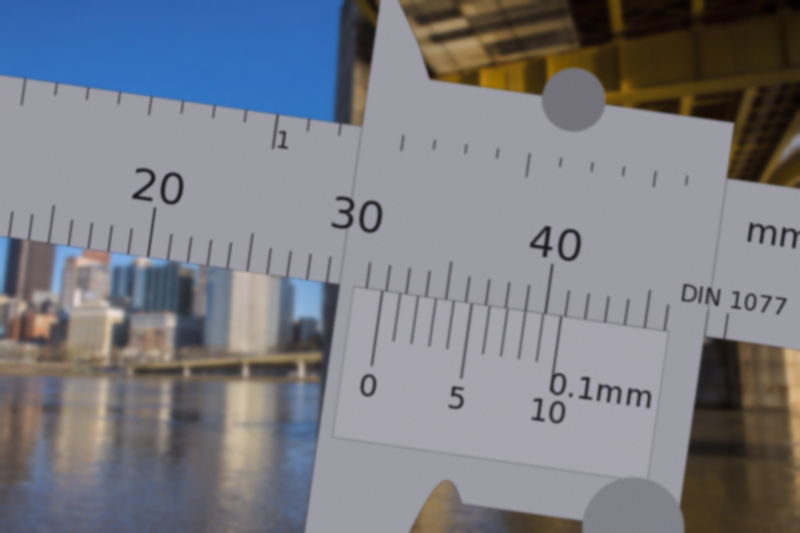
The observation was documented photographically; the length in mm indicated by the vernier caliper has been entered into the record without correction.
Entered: 31.8 mm
